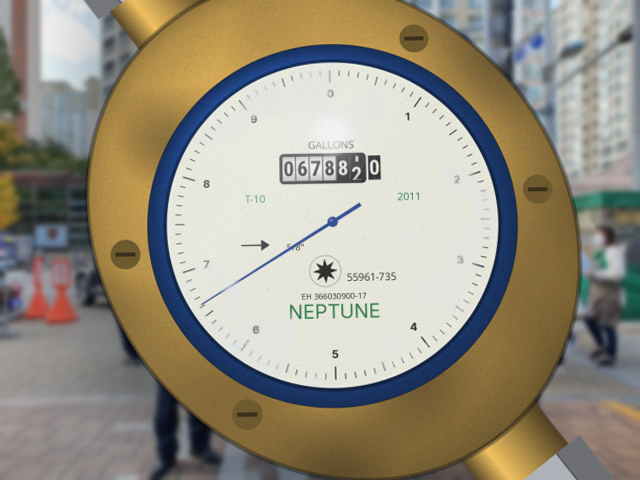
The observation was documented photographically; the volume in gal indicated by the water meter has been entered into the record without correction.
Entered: 678816.6 gal
